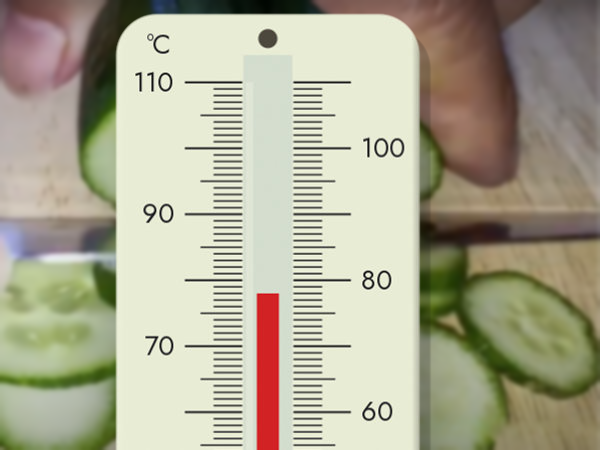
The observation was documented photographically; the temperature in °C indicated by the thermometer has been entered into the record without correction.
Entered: 78 °C
